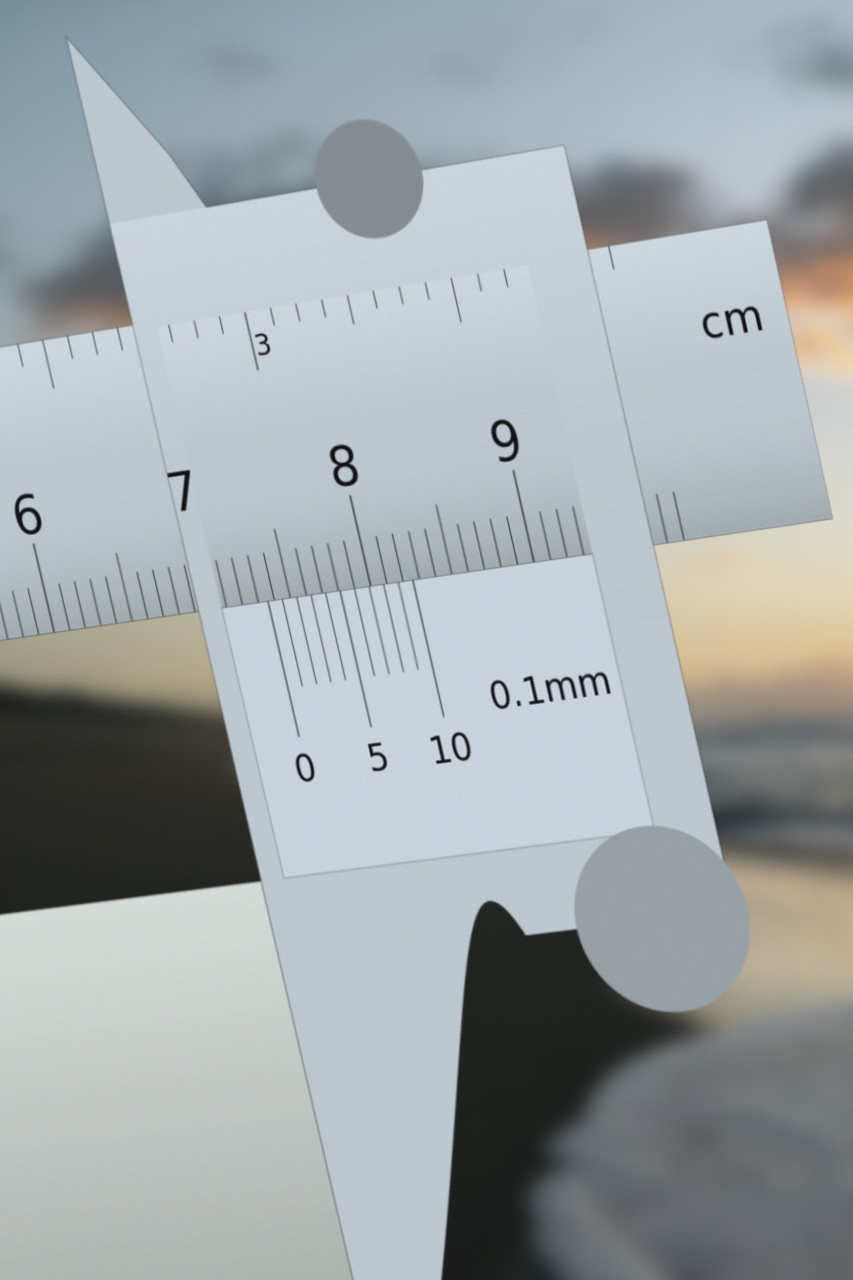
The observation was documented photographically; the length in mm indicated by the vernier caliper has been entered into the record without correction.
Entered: 73.6 mm
